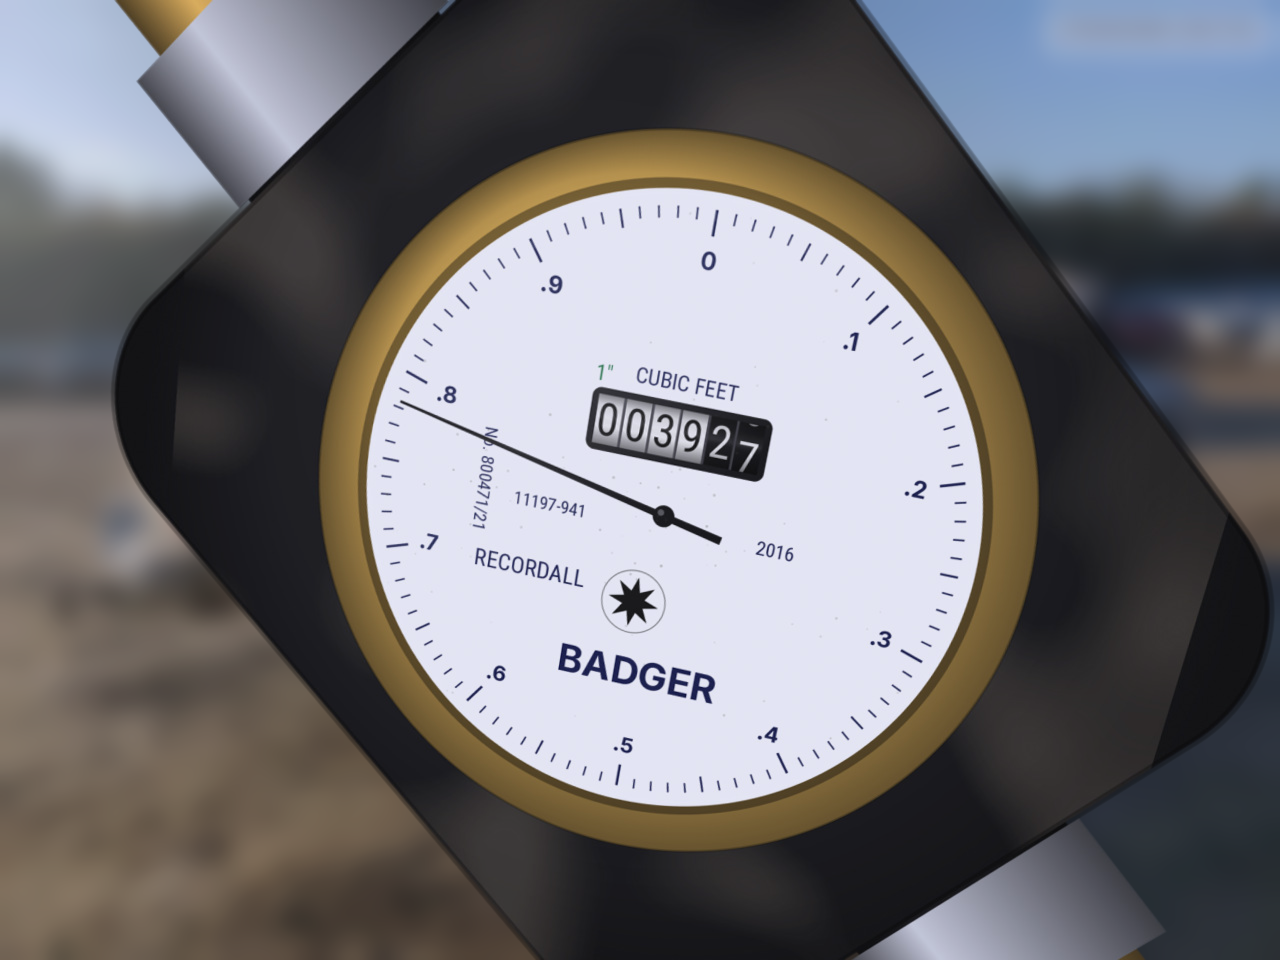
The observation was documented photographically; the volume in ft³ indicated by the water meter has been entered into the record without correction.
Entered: 3926.78 ft³
